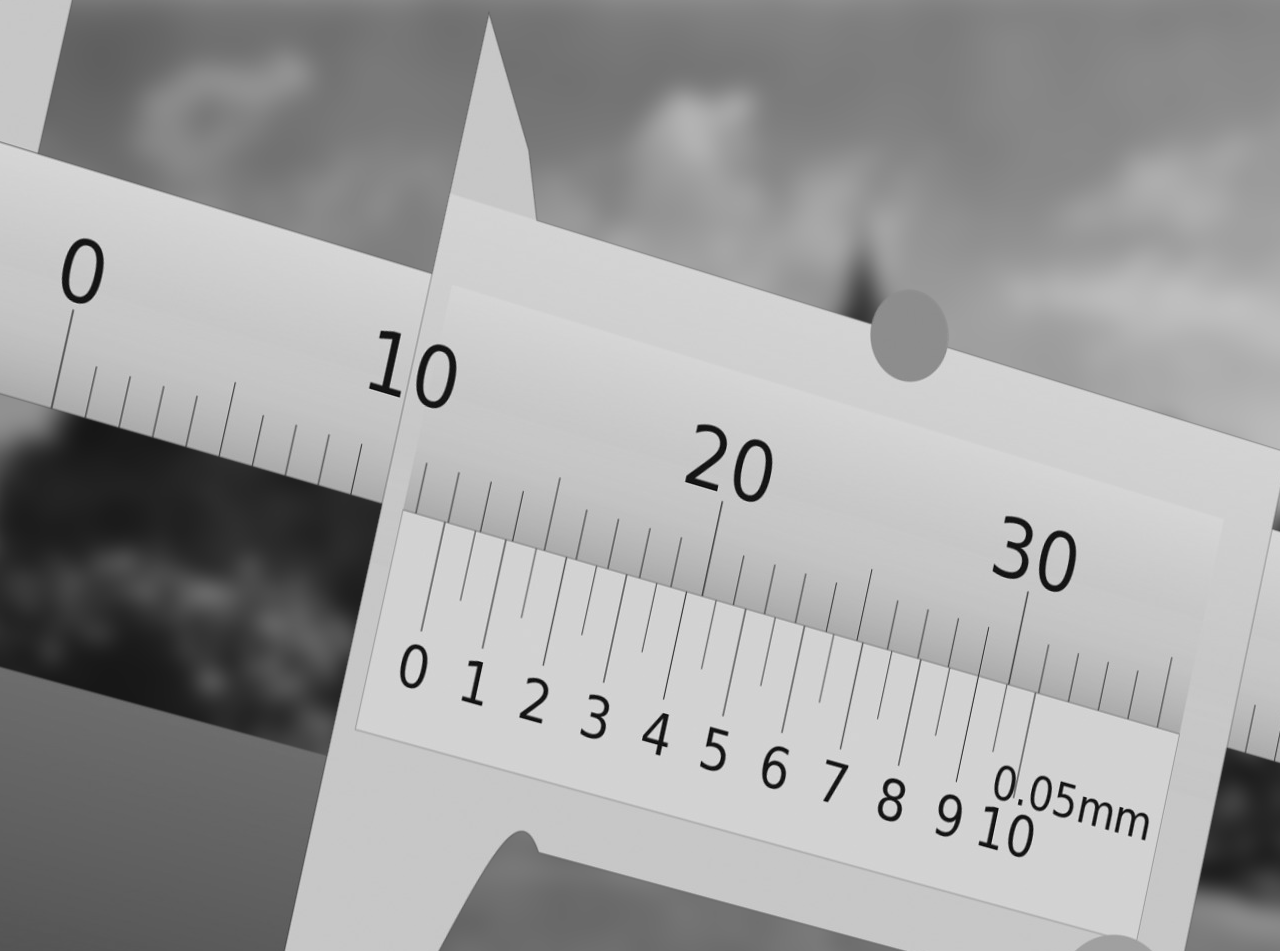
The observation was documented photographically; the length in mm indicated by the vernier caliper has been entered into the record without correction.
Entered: 11.90 mm
